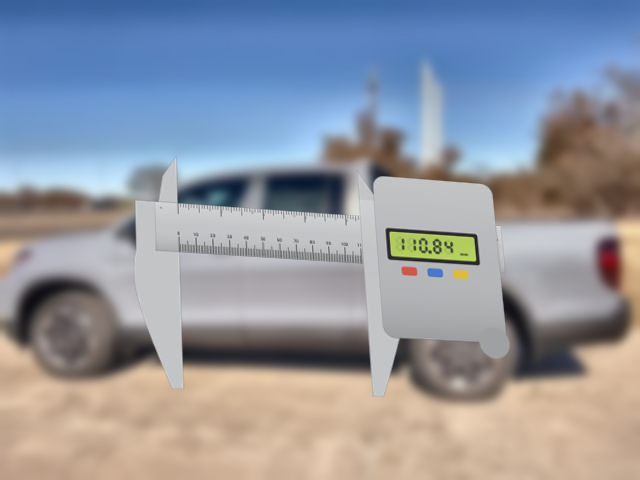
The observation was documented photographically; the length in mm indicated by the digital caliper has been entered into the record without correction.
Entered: 110.84 mm
